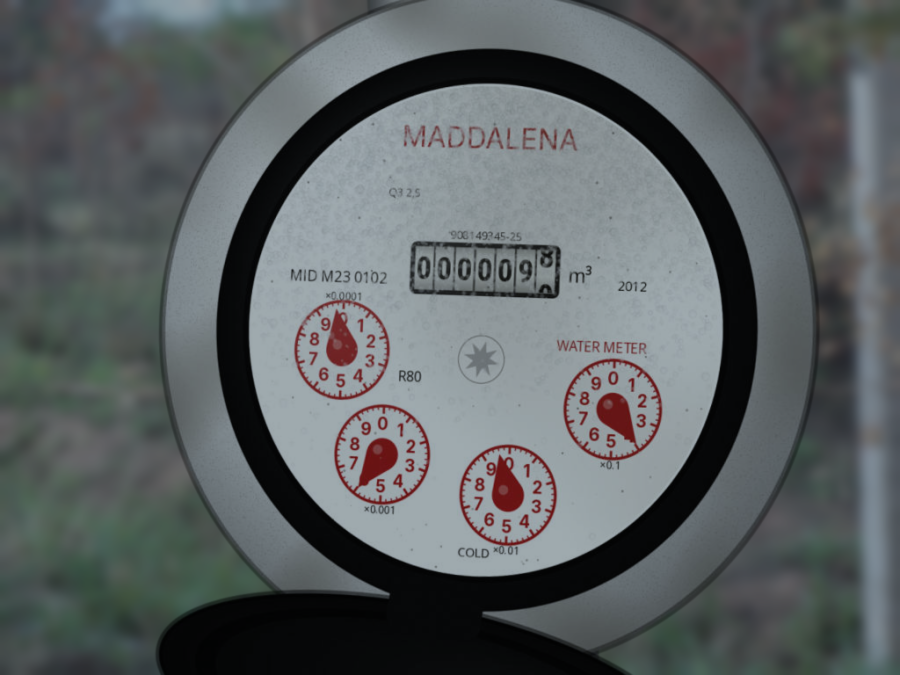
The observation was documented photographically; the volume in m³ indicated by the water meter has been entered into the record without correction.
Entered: 98.3959 m³
